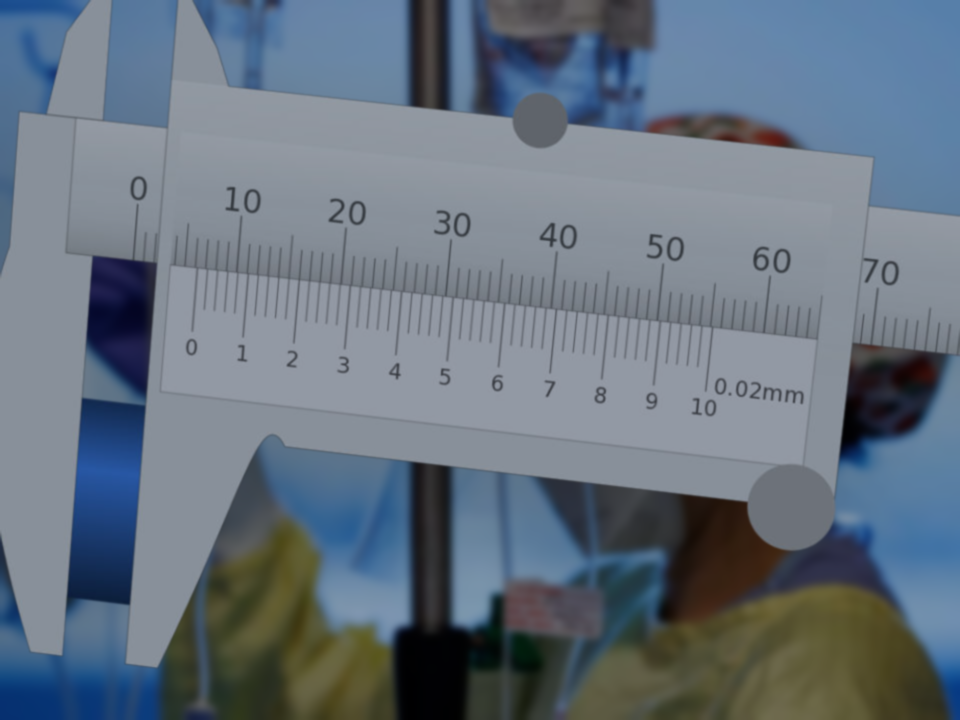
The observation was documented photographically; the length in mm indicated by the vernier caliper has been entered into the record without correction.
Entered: 6.2 mm
